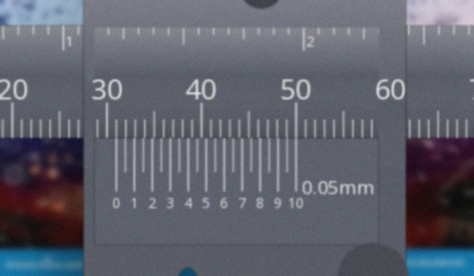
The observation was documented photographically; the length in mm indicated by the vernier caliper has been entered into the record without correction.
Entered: 31.0 mm
